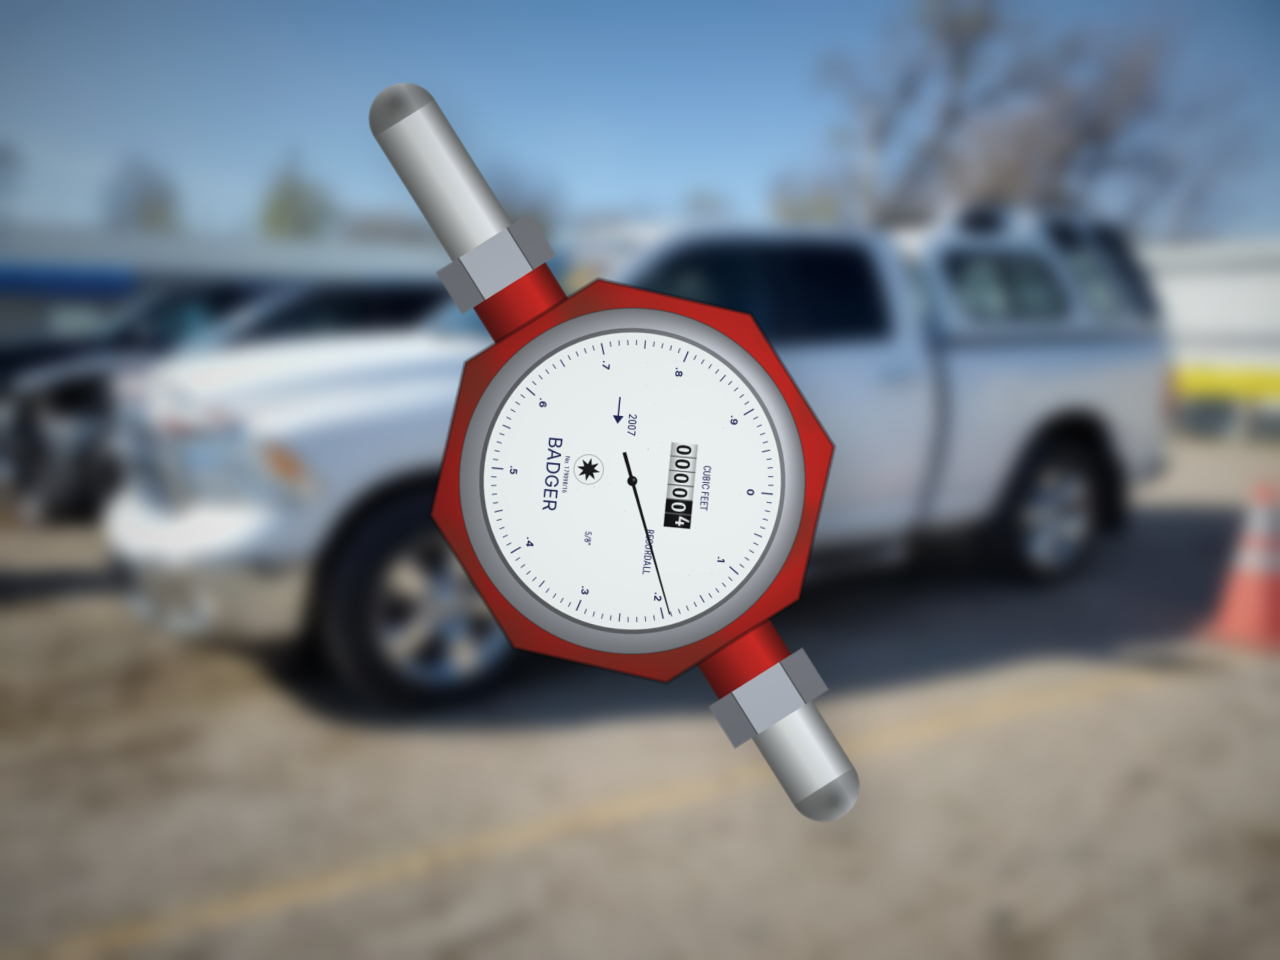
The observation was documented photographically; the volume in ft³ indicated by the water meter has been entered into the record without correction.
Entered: 4.19 ft³
